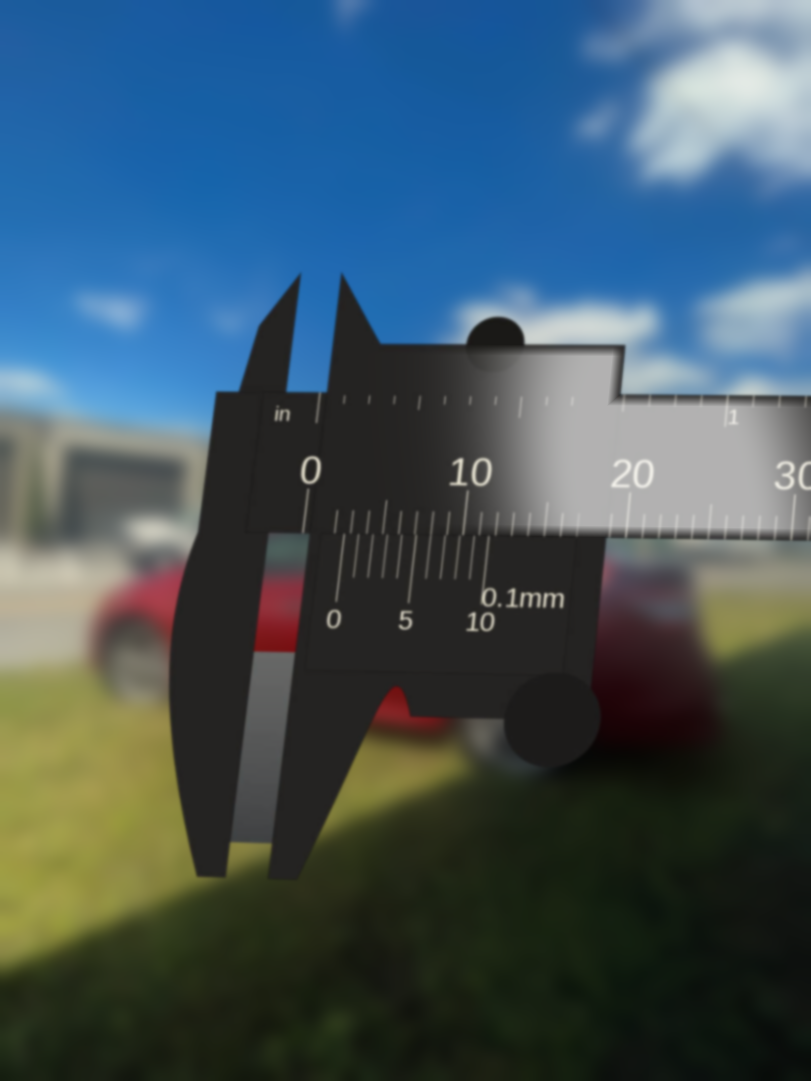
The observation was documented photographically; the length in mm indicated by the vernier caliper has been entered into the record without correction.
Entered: 2.6 mm
